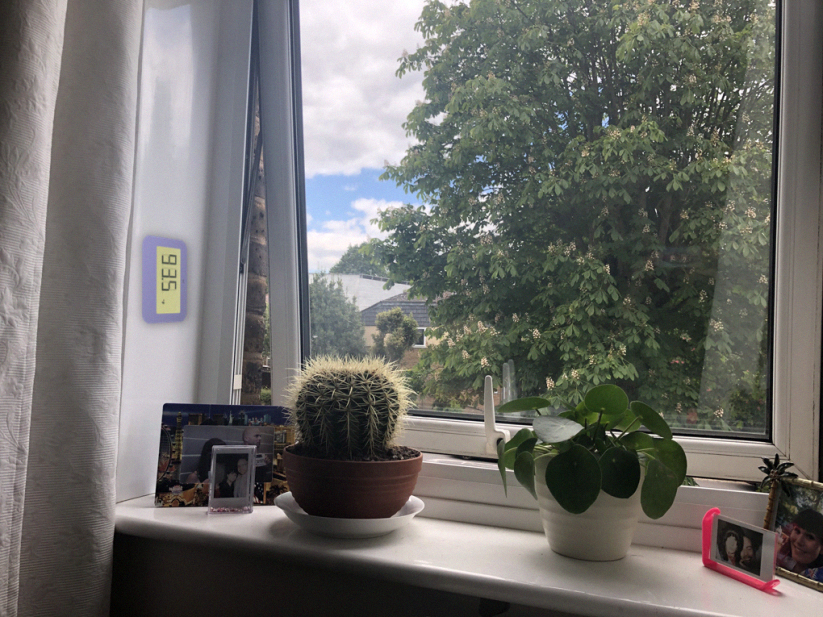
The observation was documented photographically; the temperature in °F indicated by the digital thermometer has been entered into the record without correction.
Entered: 93.5 °F
